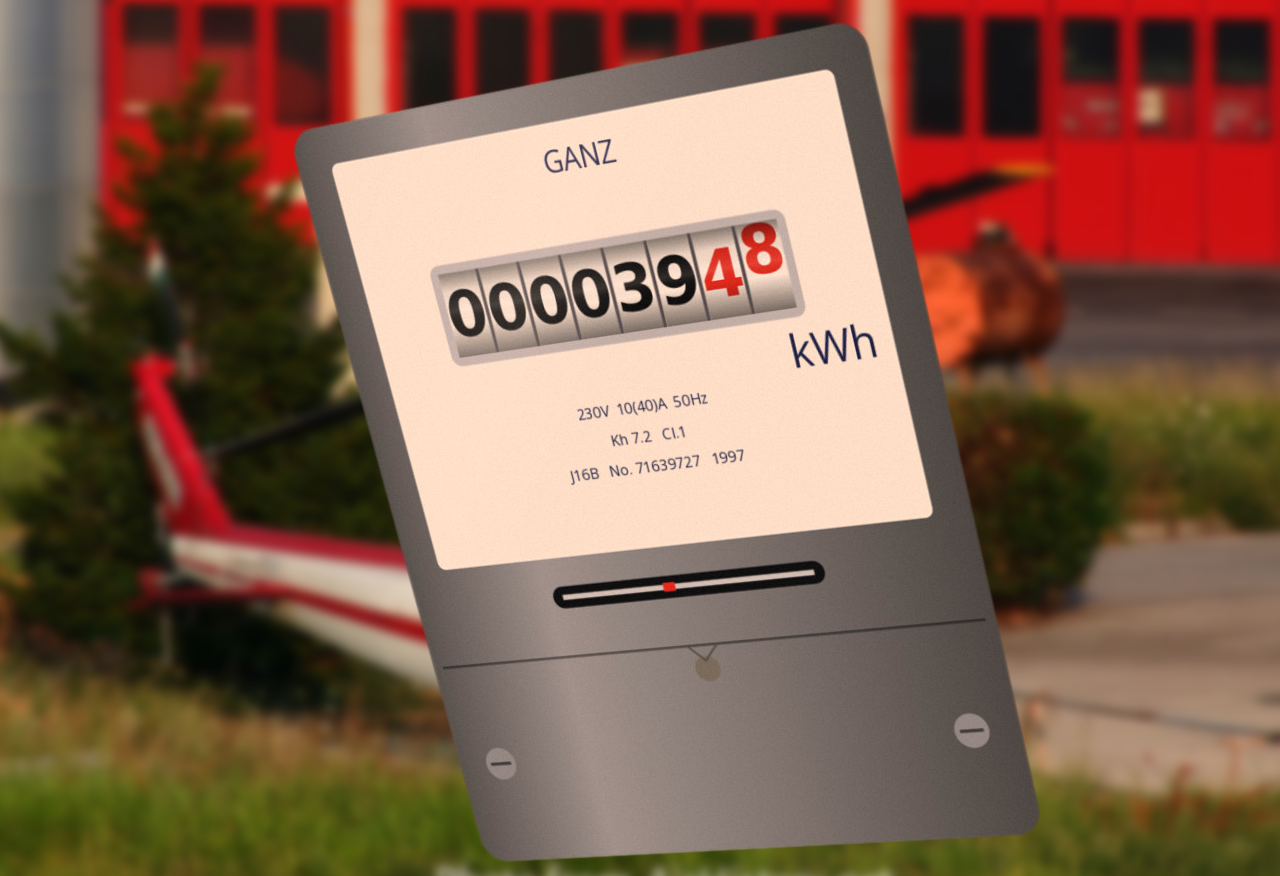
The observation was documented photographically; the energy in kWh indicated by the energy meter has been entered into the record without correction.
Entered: 39.48 kWh
